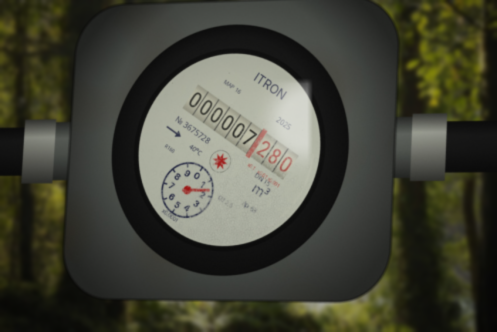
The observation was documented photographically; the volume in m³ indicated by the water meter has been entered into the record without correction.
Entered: 7.2801 m³
